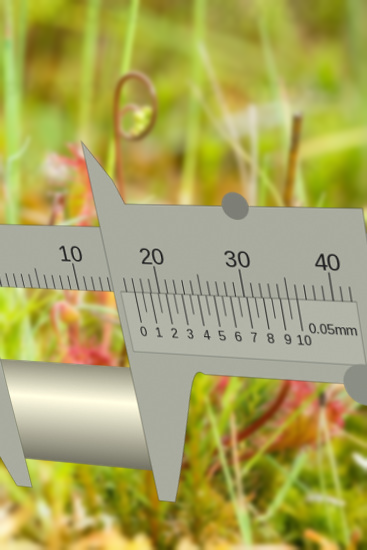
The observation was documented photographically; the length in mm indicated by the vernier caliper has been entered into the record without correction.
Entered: 17.0 mm
